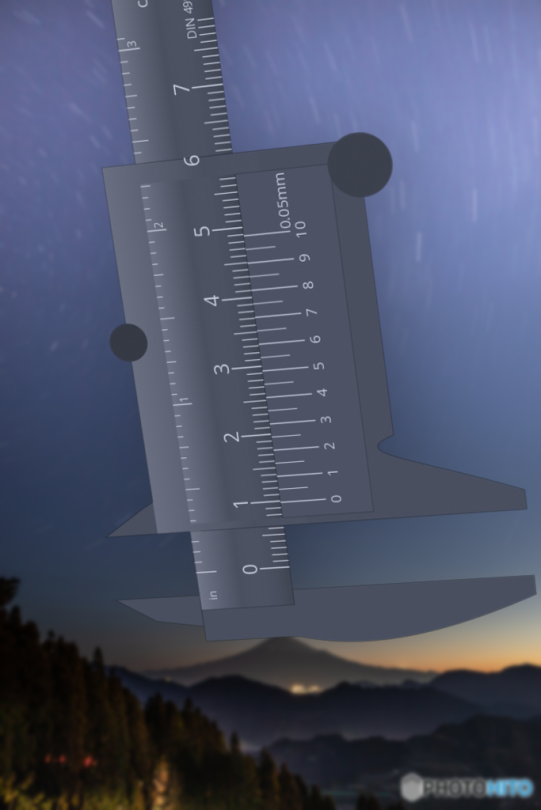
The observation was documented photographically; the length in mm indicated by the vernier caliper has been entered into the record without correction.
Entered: 9.8 mm
